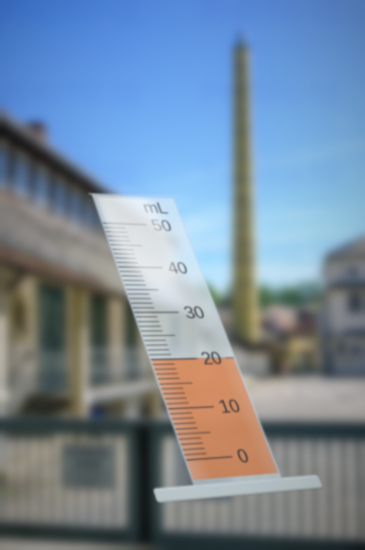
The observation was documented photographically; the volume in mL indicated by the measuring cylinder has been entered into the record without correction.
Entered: 20 mL
